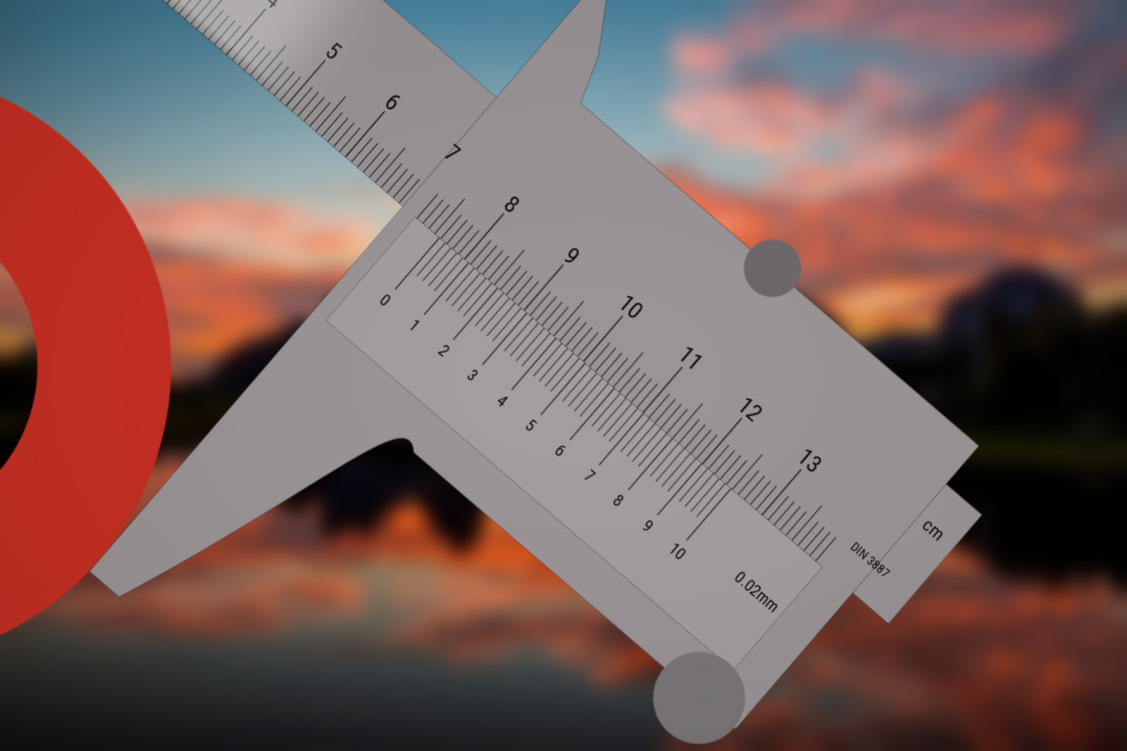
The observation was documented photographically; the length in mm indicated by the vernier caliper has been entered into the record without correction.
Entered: 75.8 mm
